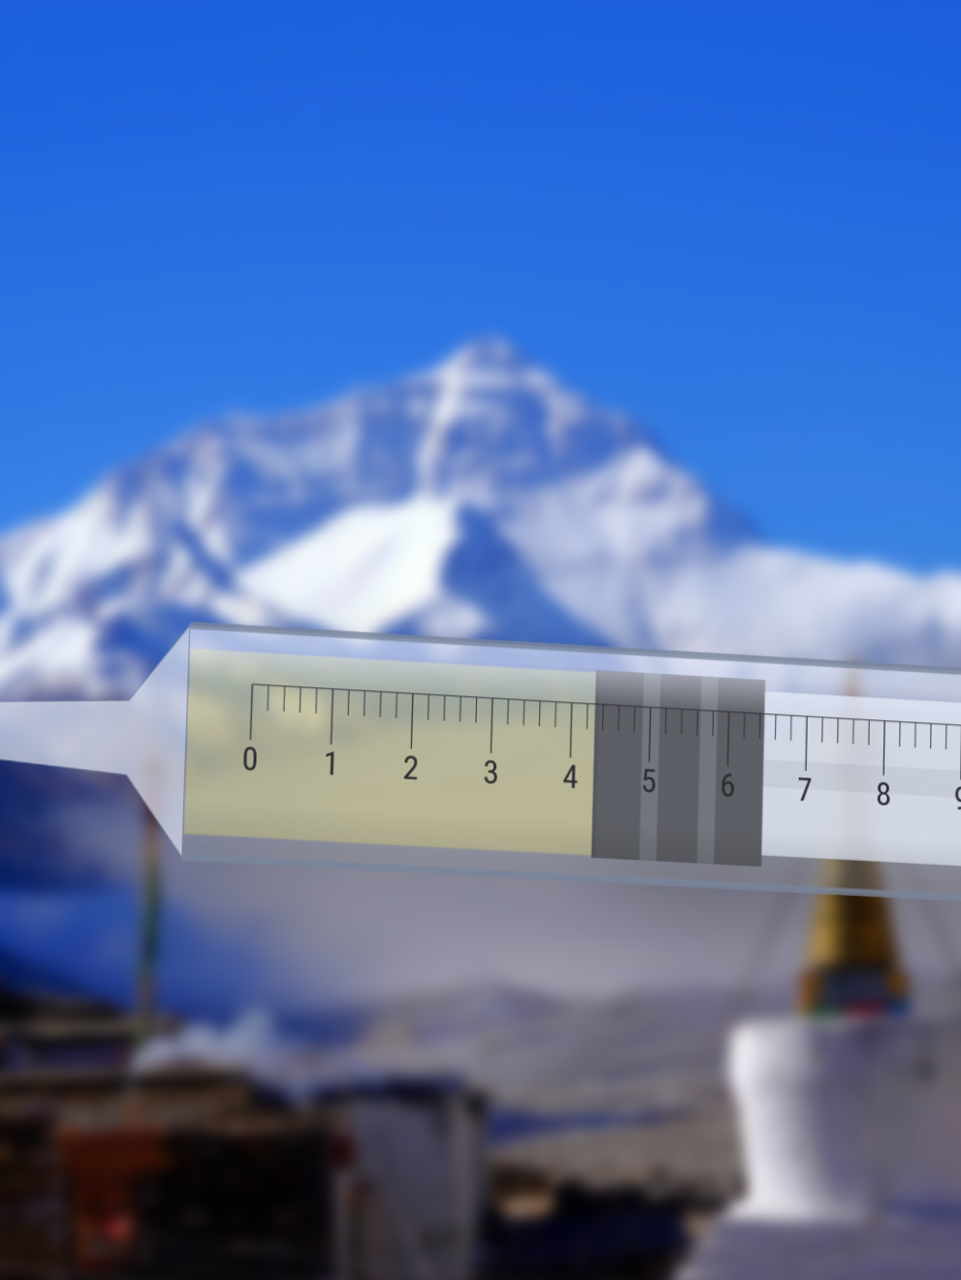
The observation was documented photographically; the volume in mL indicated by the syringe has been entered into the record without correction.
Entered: 4.3 mL
